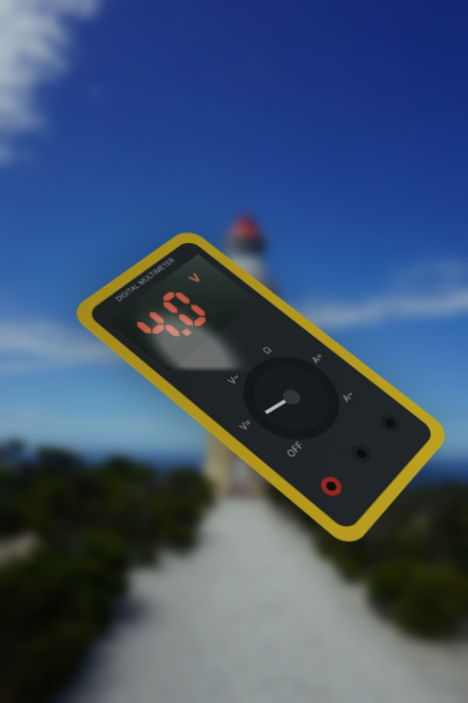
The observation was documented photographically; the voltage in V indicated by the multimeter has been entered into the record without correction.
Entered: 4.0 V
